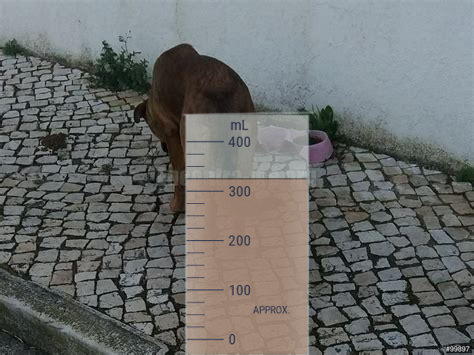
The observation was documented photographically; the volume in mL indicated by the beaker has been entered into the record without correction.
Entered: 325 mL
